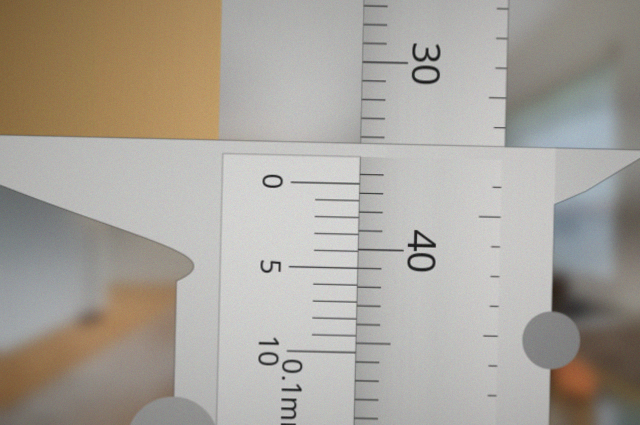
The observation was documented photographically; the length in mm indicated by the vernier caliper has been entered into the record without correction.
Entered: 36.5 mm
